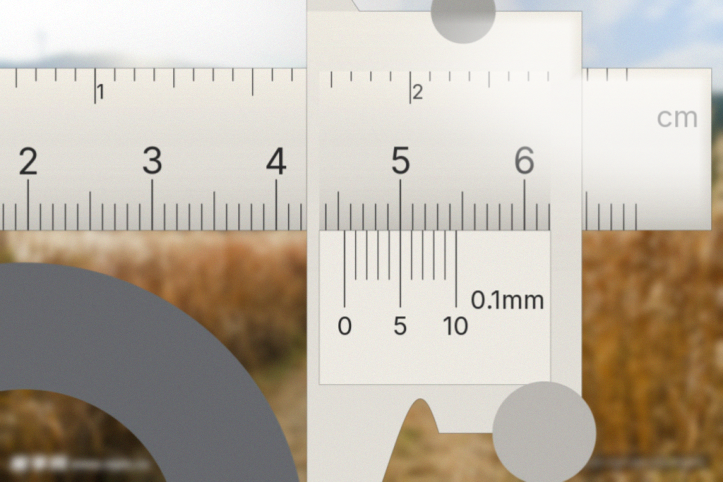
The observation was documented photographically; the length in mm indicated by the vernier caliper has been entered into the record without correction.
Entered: 45.5 mm
